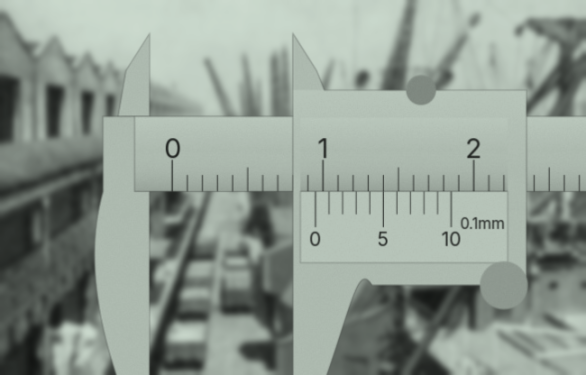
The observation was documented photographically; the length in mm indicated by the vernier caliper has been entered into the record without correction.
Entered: 9.5 mm
